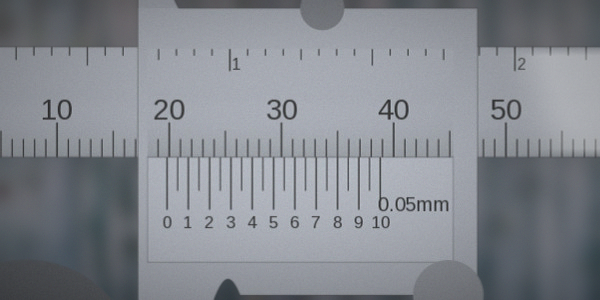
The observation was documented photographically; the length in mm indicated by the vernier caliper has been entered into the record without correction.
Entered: 19.8 mm
